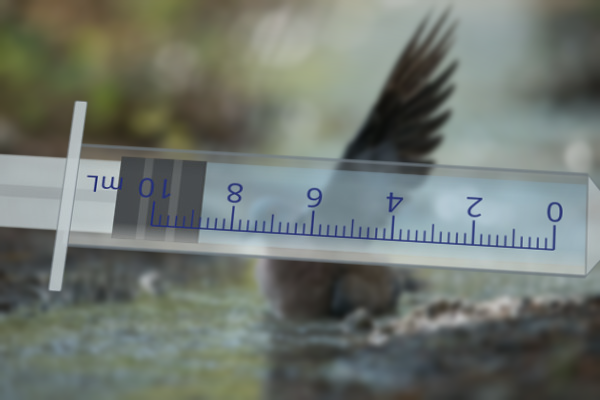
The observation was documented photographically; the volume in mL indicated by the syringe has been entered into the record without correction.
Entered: 8.8 mL
